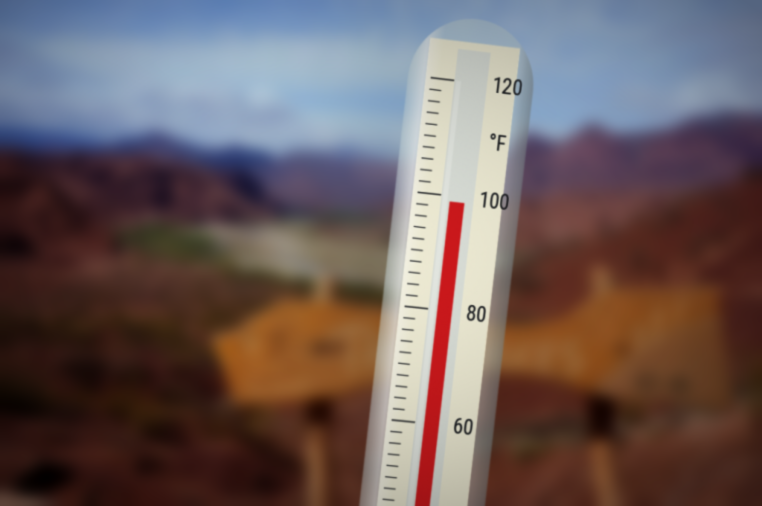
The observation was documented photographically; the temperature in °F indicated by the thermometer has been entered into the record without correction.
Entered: 99 °F
